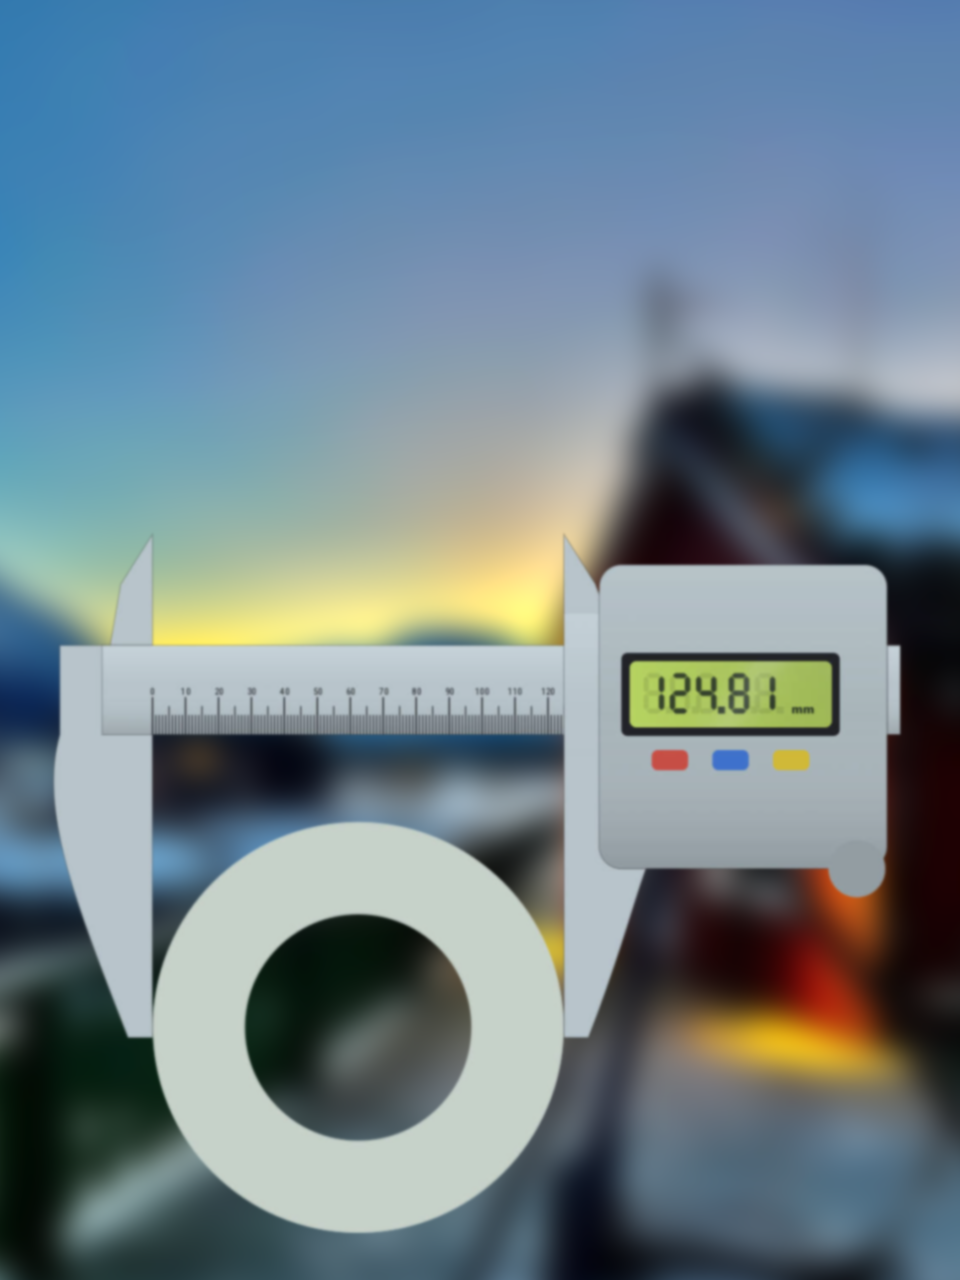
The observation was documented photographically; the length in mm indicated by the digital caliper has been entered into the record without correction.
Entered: 124.81 mm
